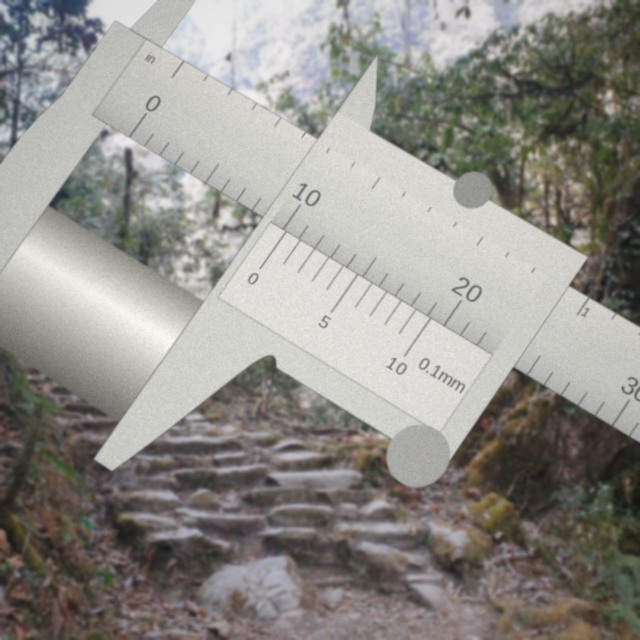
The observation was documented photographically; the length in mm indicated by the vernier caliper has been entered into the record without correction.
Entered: 10.2 mm
